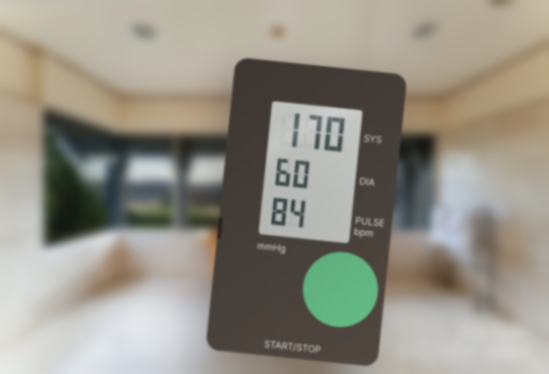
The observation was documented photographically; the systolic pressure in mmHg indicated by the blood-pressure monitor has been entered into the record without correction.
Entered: 170 mmHg
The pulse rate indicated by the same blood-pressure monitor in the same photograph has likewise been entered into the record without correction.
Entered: 84 bpm
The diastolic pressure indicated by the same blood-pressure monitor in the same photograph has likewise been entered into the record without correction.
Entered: 60 mmHg
